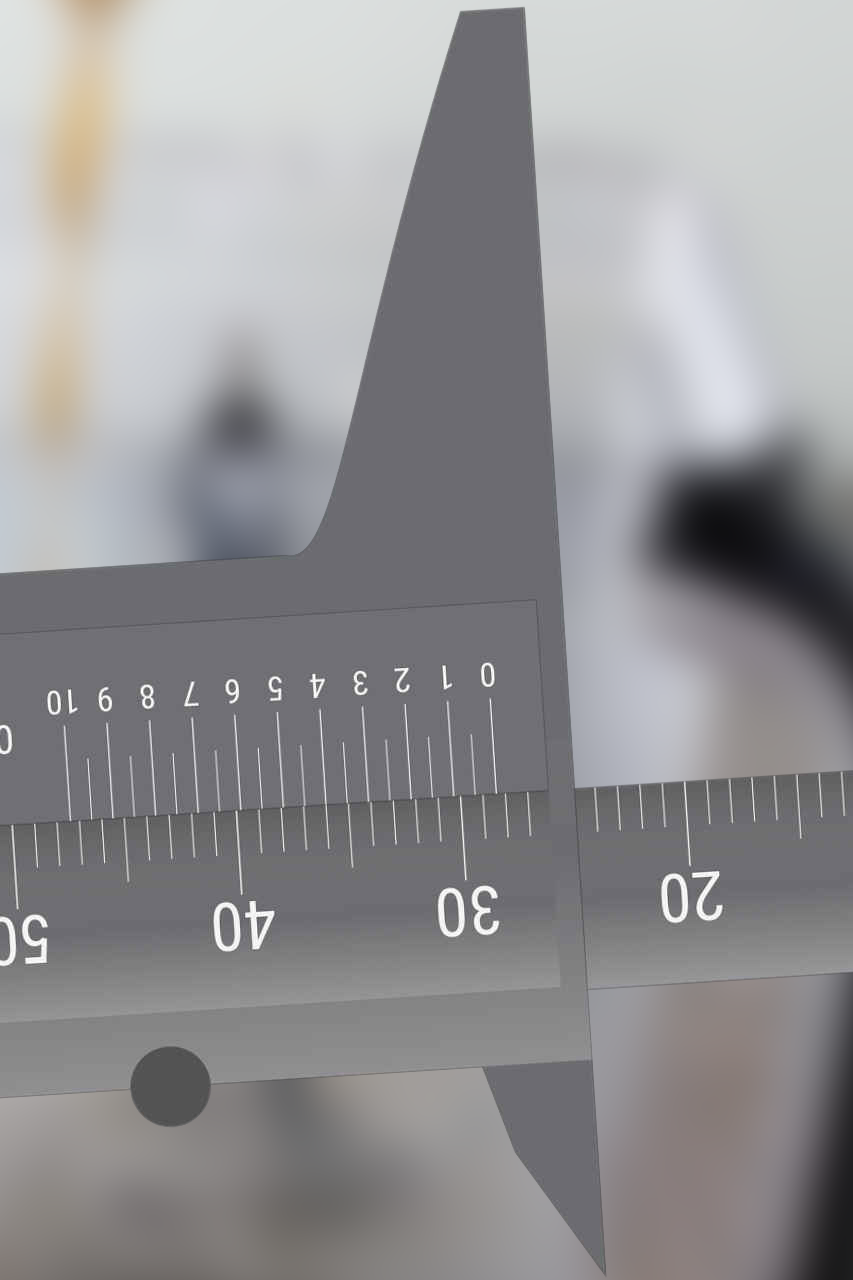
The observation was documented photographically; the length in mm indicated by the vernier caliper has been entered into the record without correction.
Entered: 28.4 mm
